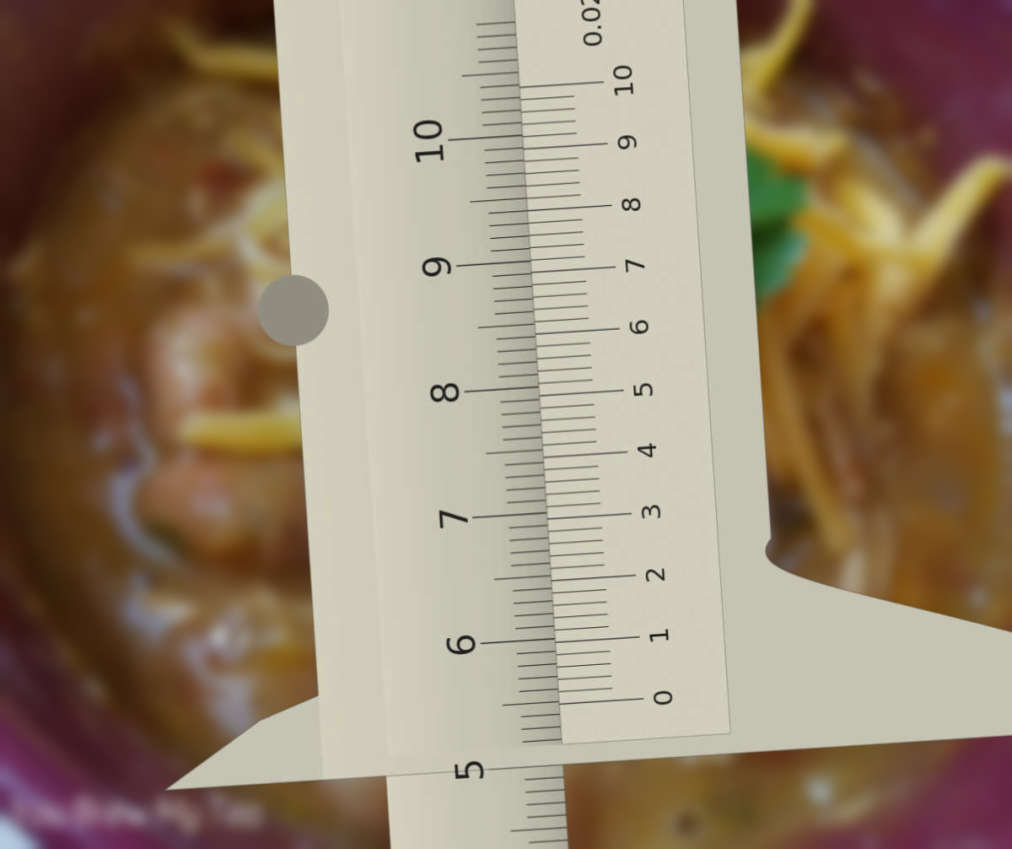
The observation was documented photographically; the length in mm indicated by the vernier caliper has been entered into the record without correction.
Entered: 54.8 mm
